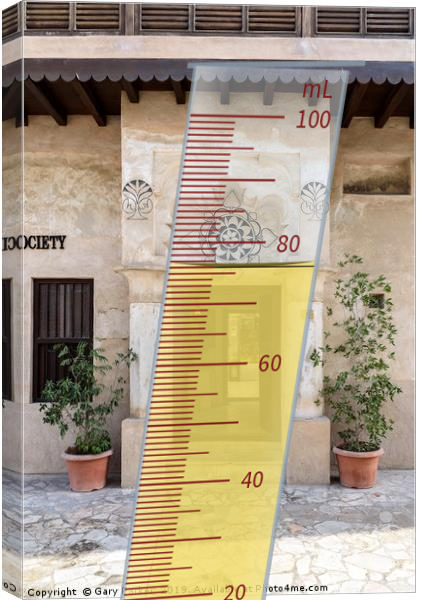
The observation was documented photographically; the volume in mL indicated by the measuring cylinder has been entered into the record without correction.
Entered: 76 mL
